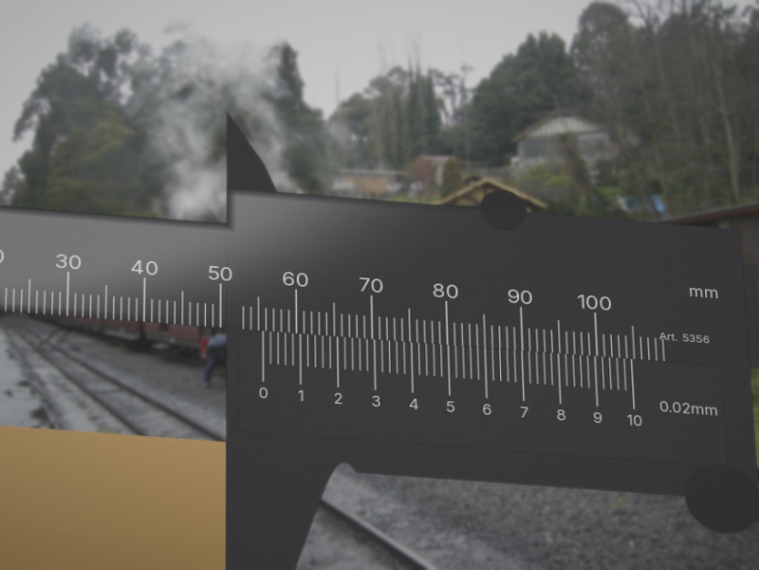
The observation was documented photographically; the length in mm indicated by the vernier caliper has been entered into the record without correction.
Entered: 55.6 mm
